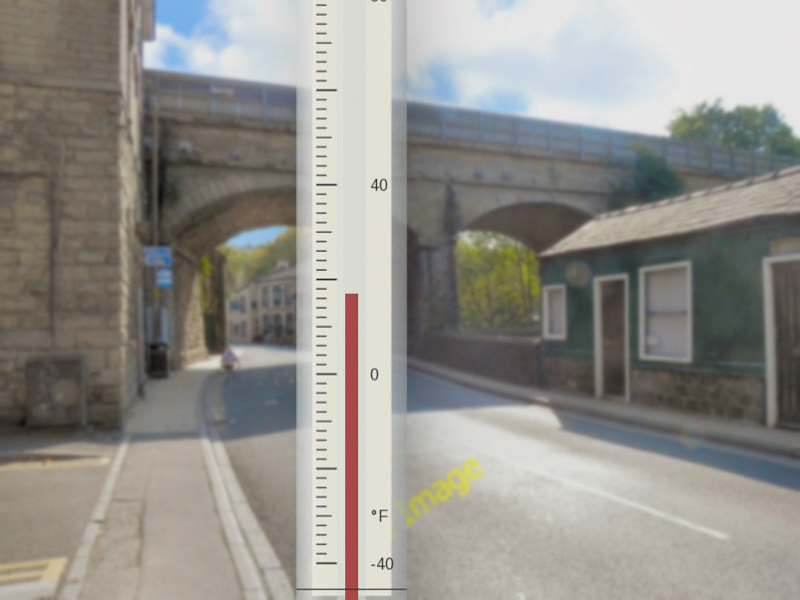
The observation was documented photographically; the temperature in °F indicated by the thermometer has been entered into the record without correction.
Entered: 17 °F
